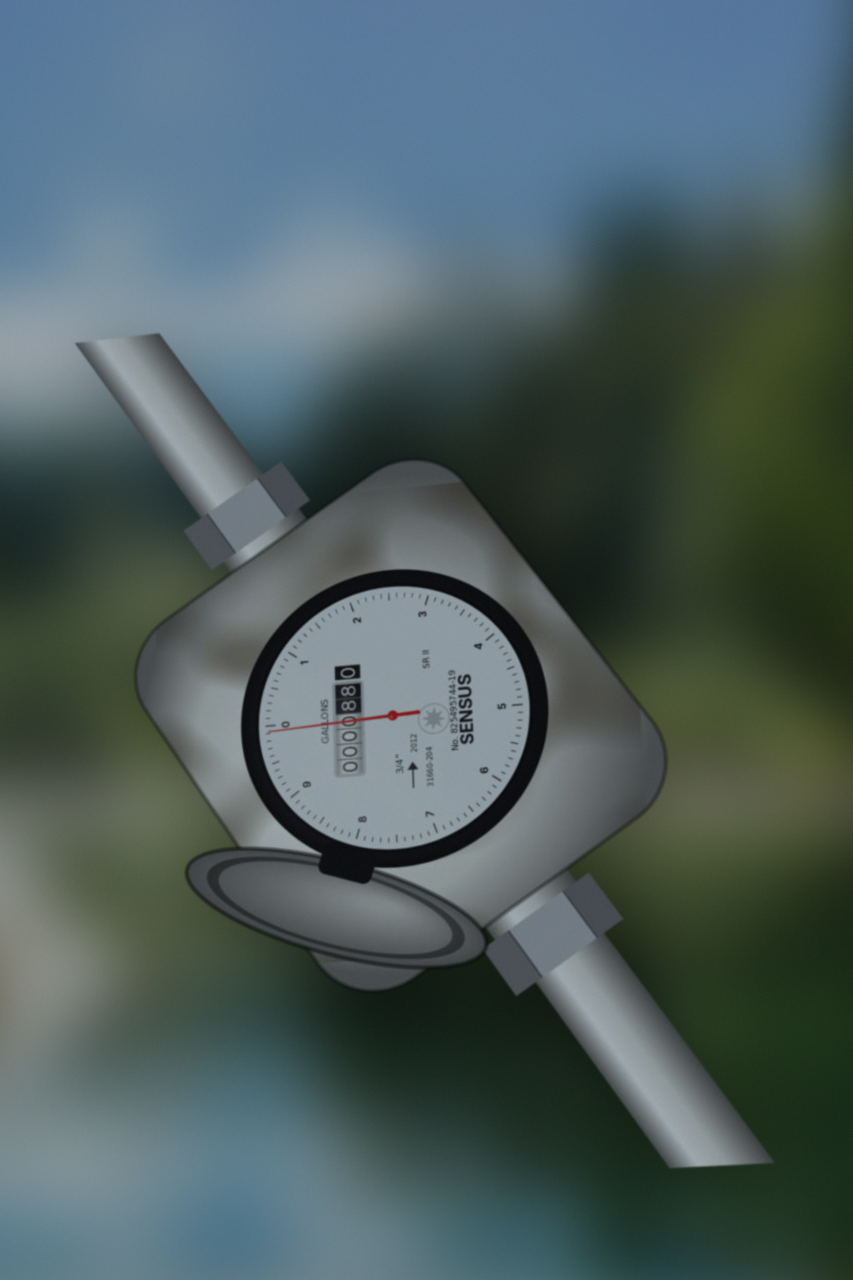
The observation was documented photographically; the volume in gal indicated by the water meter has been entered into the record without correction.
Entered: 879.9 gal
